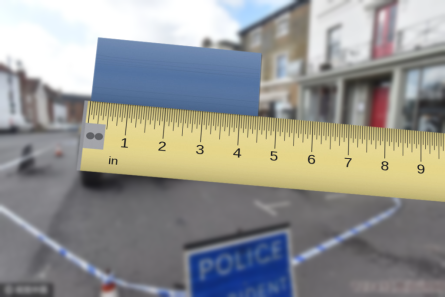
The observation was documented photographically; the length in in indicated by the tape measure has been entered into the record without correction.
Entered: 4.5 in
